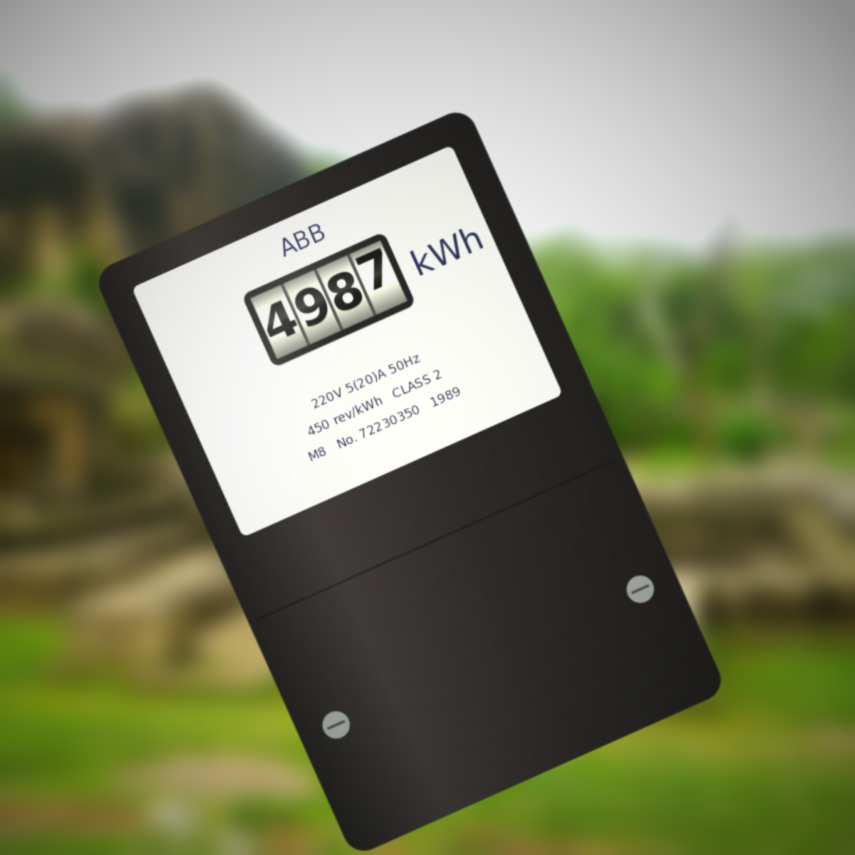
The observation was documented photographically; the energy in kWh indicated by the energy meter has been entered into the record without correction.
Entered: 4987 kWh
